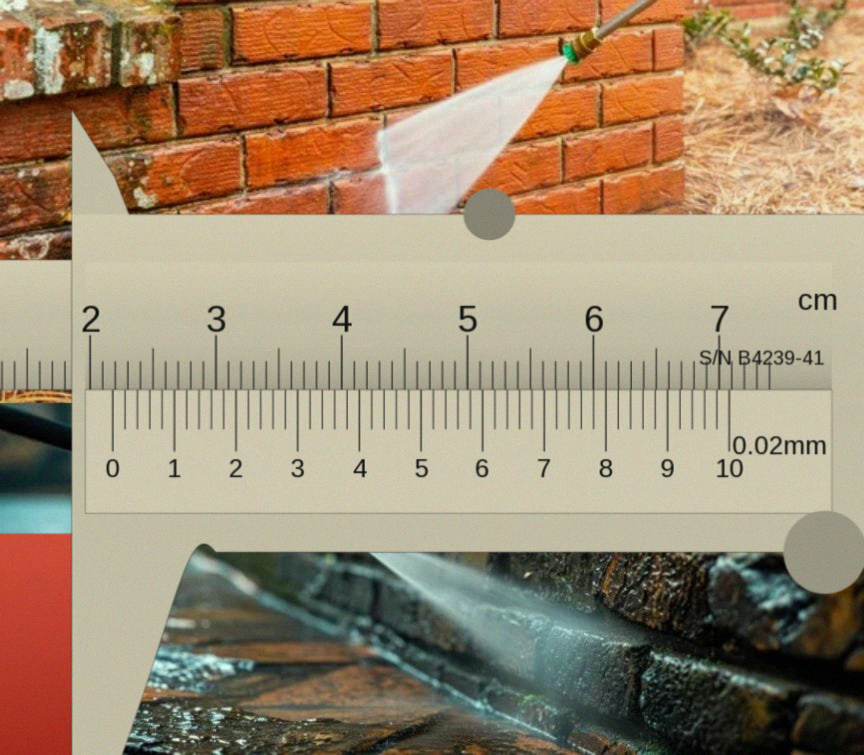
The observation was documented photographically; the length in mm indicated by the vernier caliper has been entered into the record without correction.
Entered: 21.8 mm
